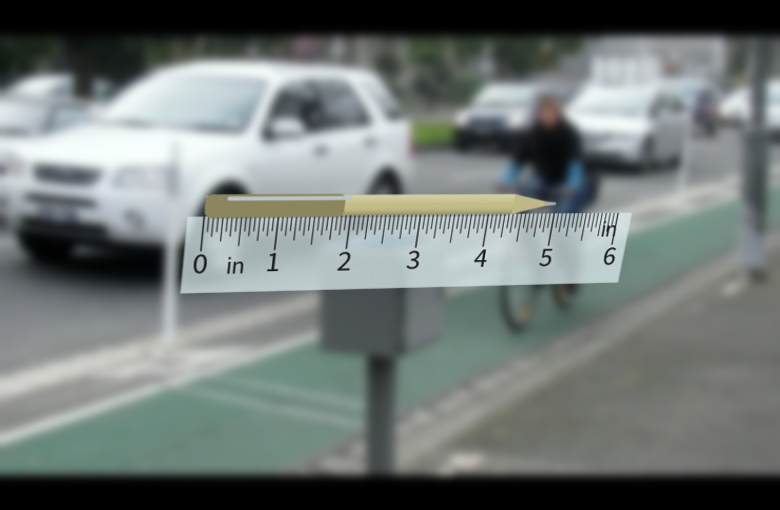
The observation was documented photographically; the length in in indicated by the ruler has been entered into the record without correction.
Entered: 5 in
